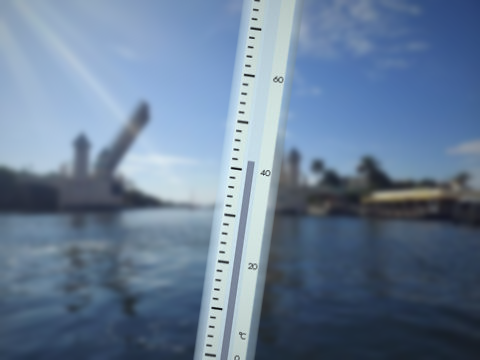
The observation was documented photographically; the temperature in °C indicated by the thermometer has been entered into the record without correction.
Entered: 42 °C
